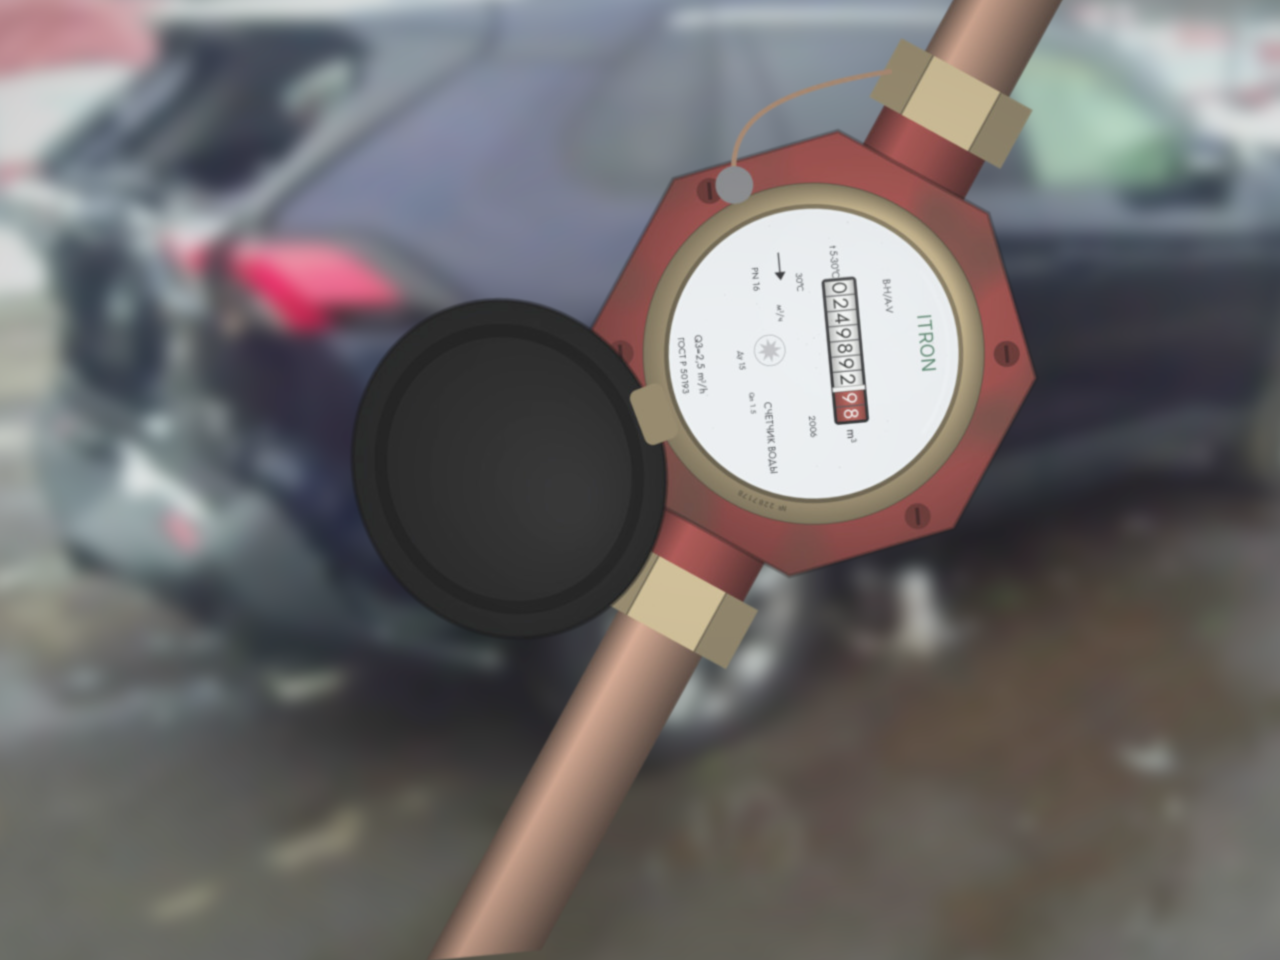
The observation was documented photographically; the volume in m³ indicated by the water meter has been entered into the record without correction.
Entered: 249892.98 m³
